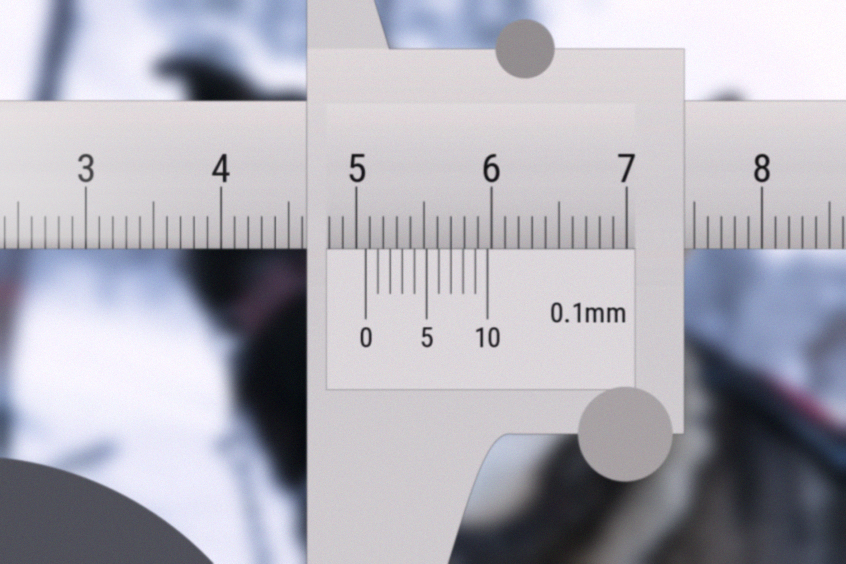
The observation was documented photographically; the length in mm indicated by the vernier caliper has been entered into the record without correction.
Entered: 50.7 mm
